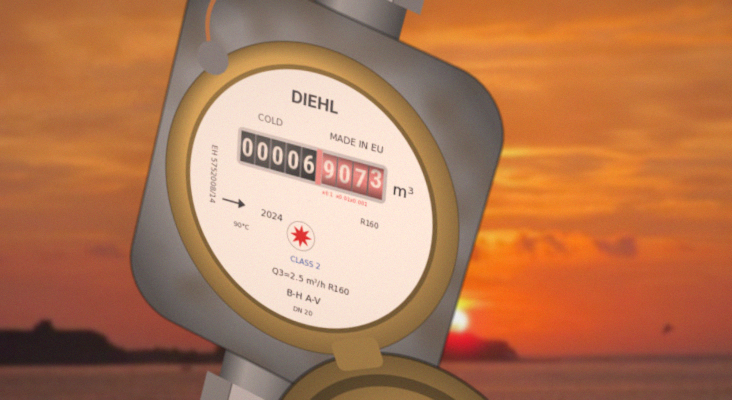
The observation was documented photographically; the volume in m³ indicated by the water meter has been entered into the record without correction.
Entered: 6.9073 m³
